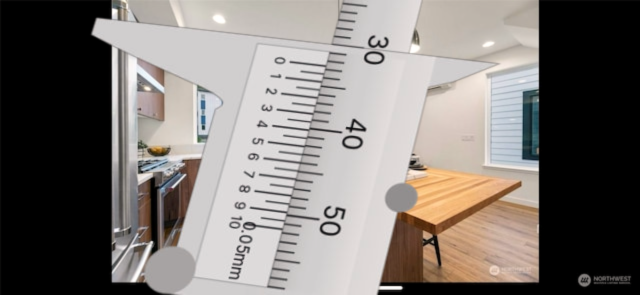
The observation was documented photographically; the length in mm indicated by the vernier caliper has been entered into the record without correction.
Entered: 32.6 mm
